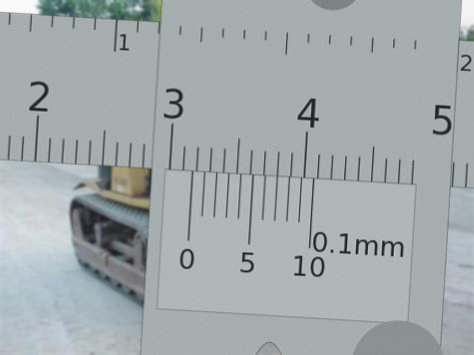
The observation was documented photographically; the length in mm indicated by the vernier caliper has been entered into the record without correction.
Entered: 31.7 mm
